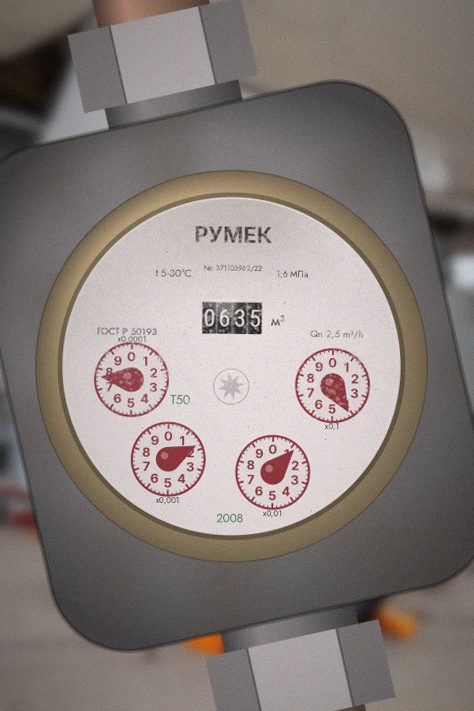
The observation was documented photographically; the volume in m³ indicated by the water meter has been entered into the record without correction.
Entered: 635.4117 m³
